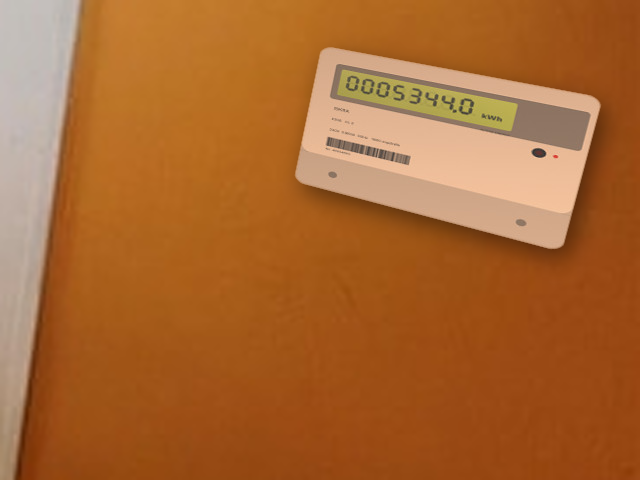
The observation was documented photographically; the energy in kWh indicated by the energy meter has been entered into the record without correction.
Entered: 5344.0 kWh
